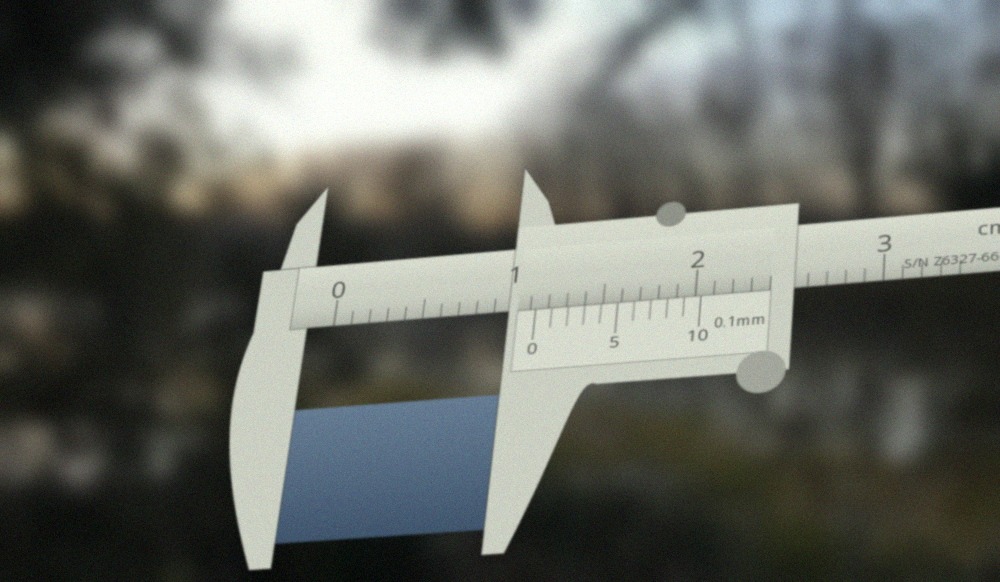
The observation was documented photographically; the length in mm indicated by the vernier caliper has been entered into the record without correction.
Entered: 11.3 mm
